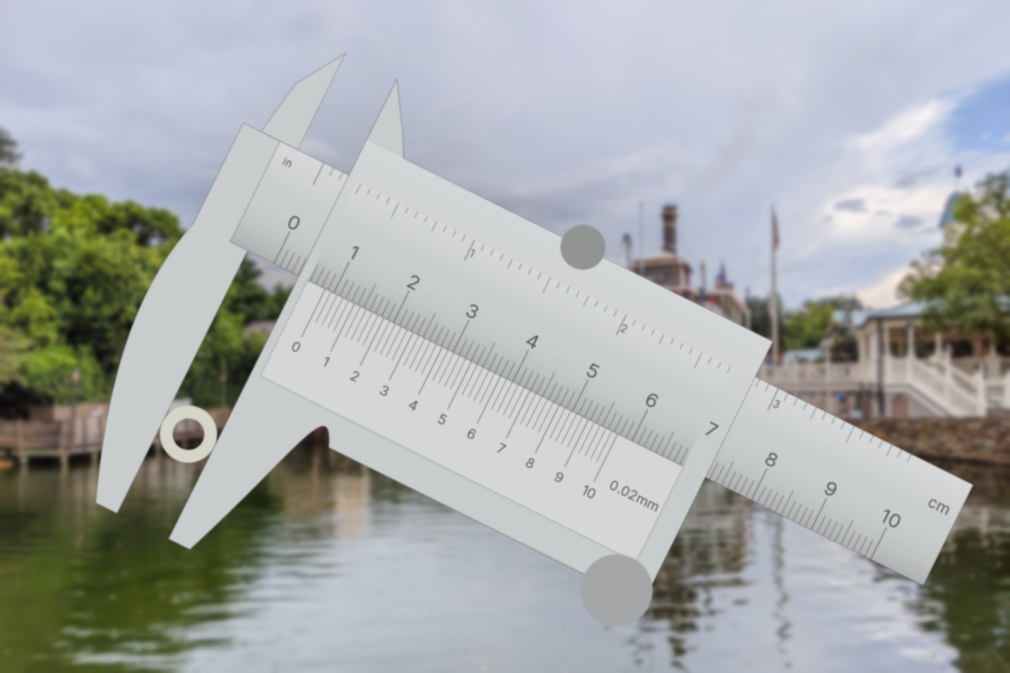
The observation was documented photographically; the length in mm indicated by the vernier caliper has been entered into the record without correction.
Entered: 8.6 mm
